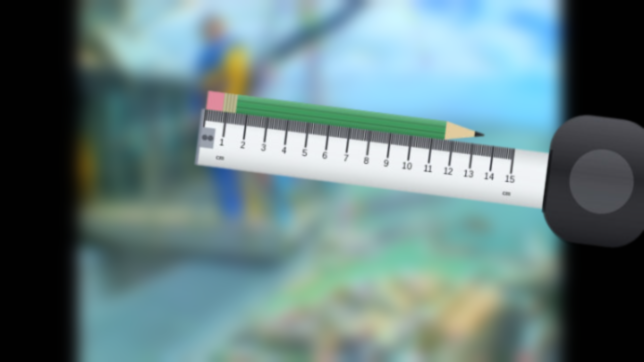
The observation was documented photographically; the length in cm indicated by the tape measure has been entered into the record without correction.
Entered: 13.5 cm
